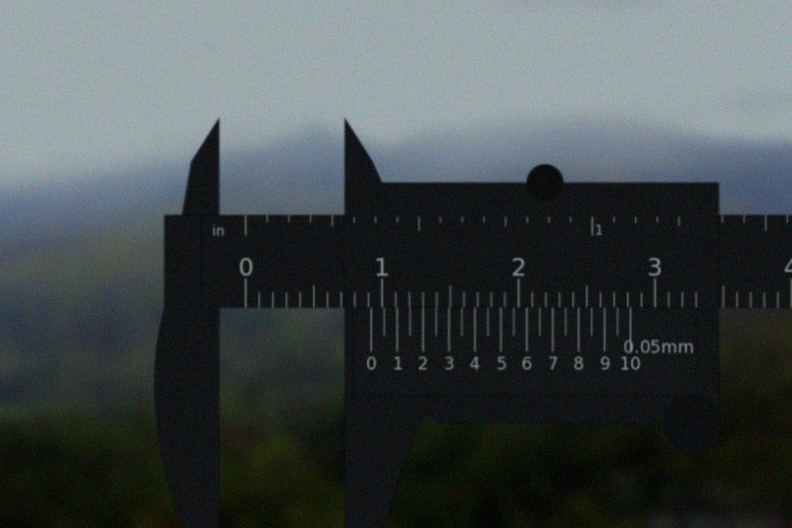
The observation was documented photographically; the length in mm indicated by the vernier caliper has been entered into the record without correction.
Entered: 9.2 mm
